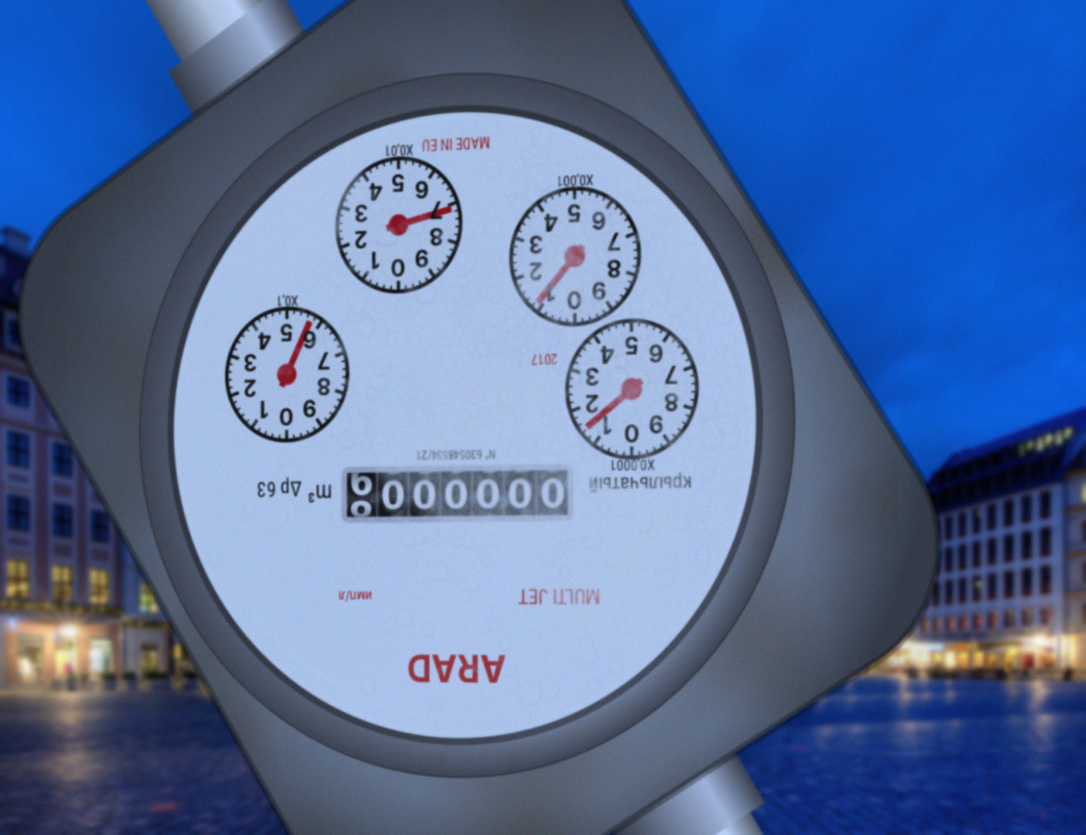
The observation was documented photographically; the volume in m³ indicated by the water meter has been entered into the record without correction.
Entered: 8.5711 m³
